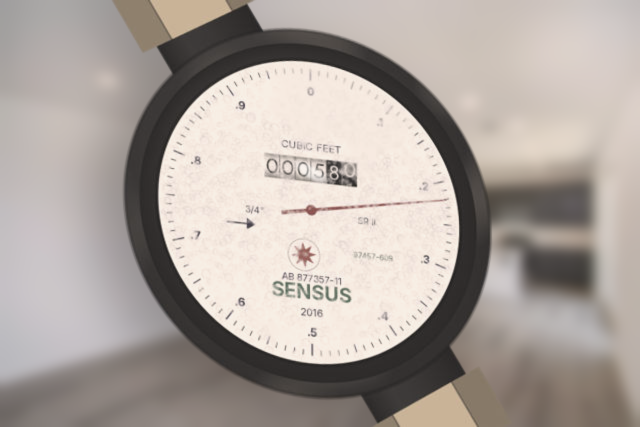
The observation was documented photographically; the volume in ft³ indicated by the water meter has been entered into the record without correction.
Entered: 580.22 ft³
